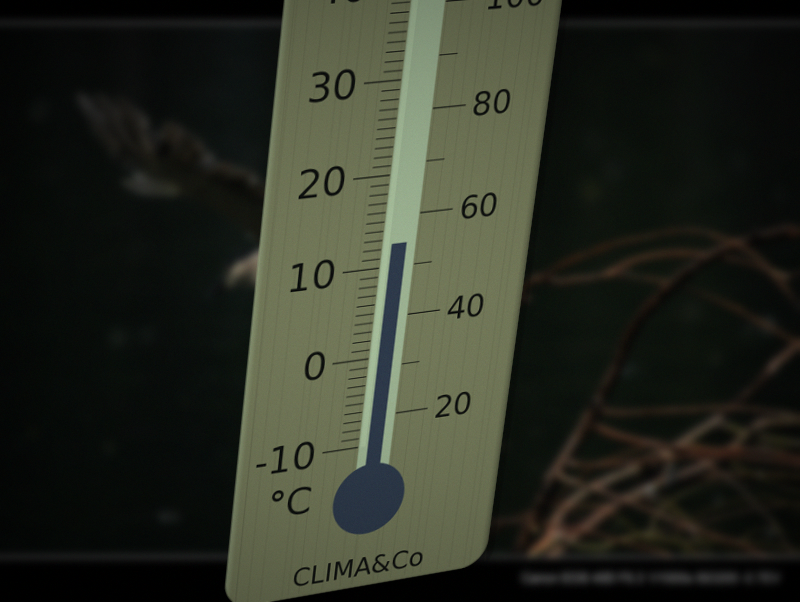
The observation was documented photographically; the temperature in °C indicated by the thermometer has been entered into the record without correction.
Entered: 12.5 °C
